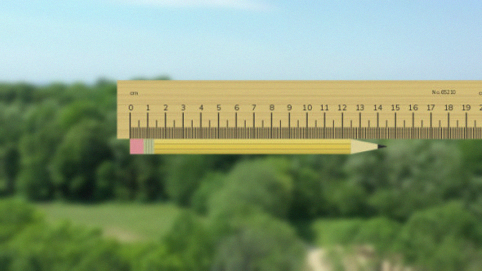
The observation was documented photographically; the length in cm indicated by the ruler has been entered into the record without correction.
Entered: 14.5 cm
